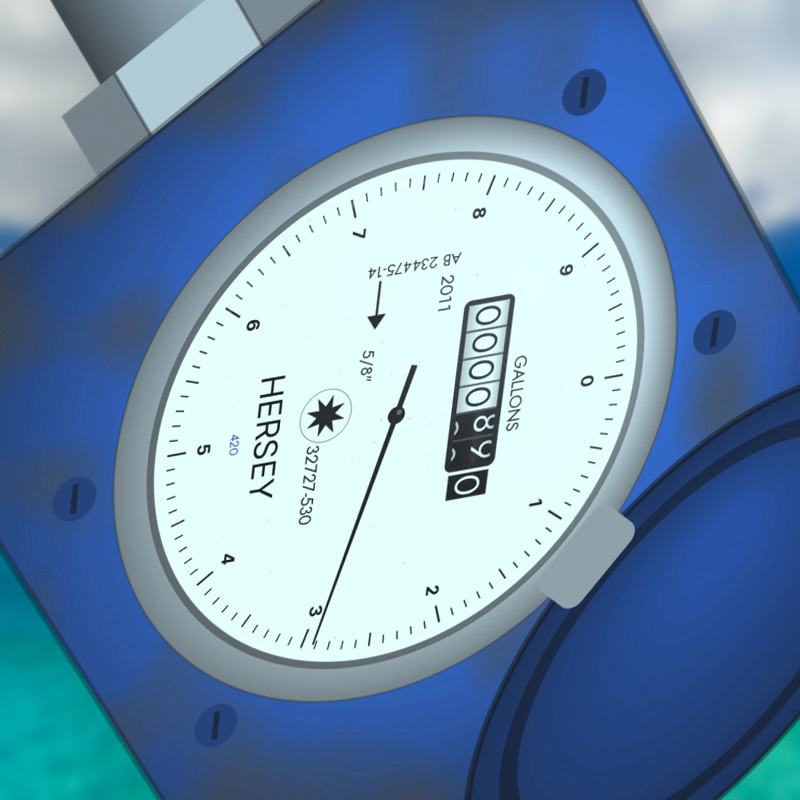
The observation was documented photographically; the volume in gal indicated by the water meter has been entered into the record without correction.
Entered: 892.9 gal
